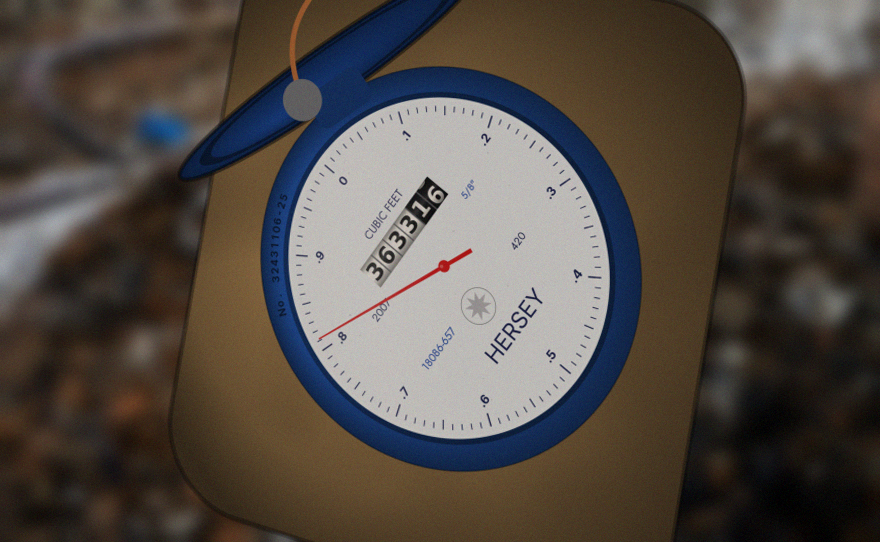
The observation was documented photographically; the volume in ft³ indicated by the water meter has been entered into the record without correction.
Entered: 363315.81 ft³
